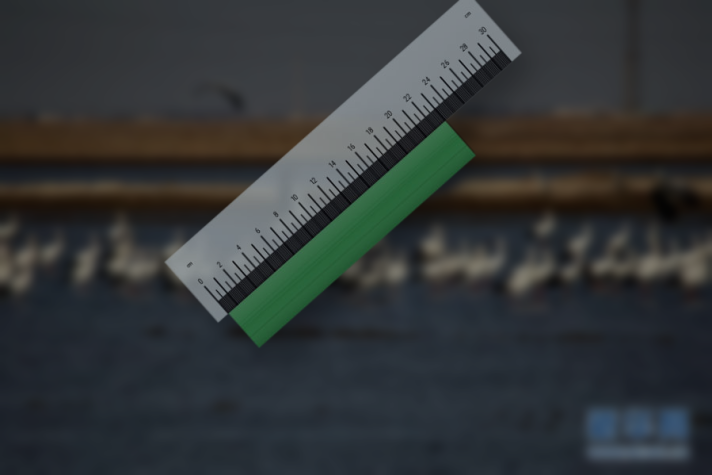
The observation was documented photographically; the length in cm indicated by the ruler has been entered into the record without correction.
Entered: 23 cm
